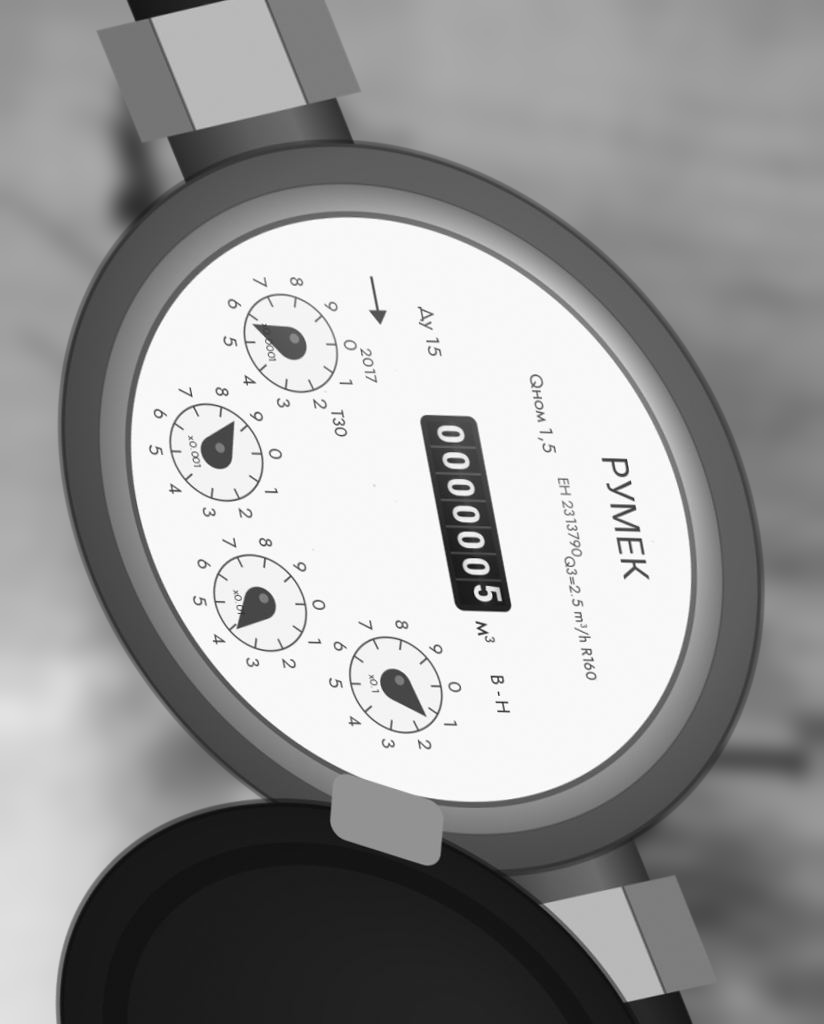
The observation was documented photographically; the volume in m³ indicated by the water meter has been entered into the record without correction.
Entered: 5.1385 m³
